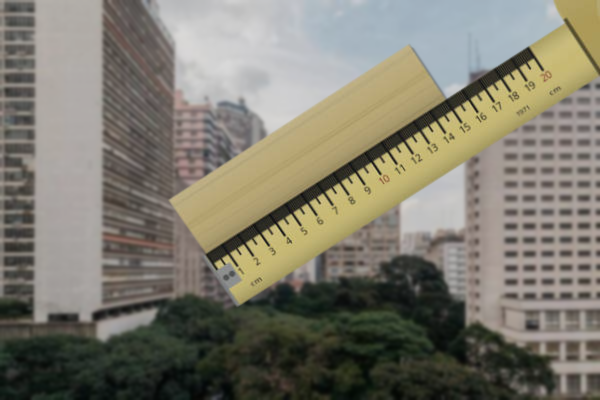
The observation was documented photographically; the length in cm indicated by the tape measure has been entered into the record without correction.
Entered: 15 cm
